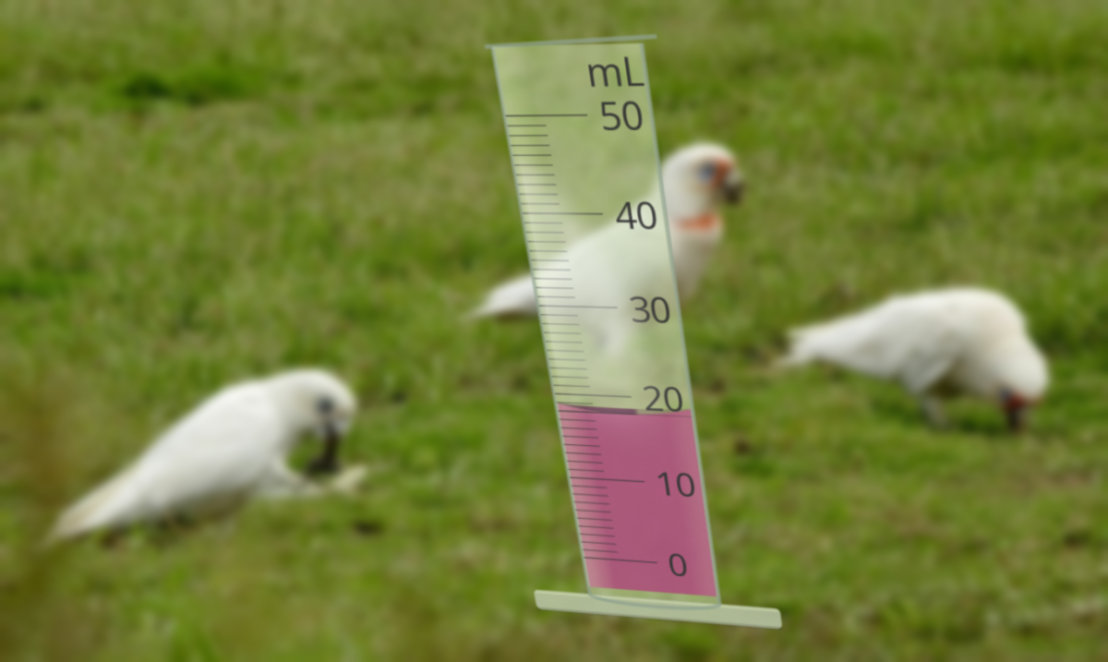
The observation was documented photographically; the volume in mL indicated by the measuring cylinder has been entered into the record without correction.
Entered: 18 mL
